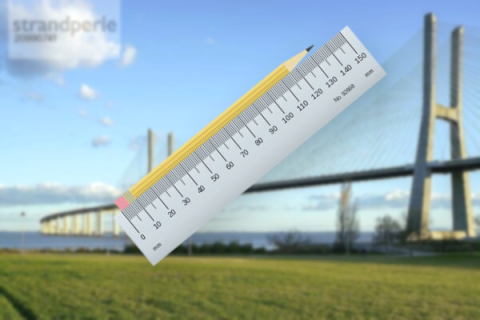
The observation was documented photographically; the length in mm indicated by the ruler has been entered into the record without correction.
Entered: 135 mm
